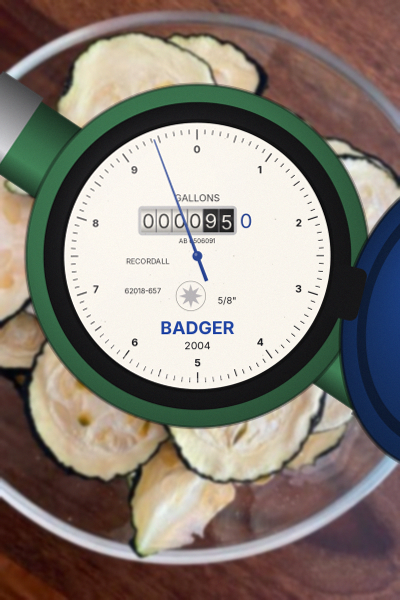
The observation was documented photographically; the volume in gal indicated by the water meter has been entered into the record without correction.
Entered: 949.4 gal
